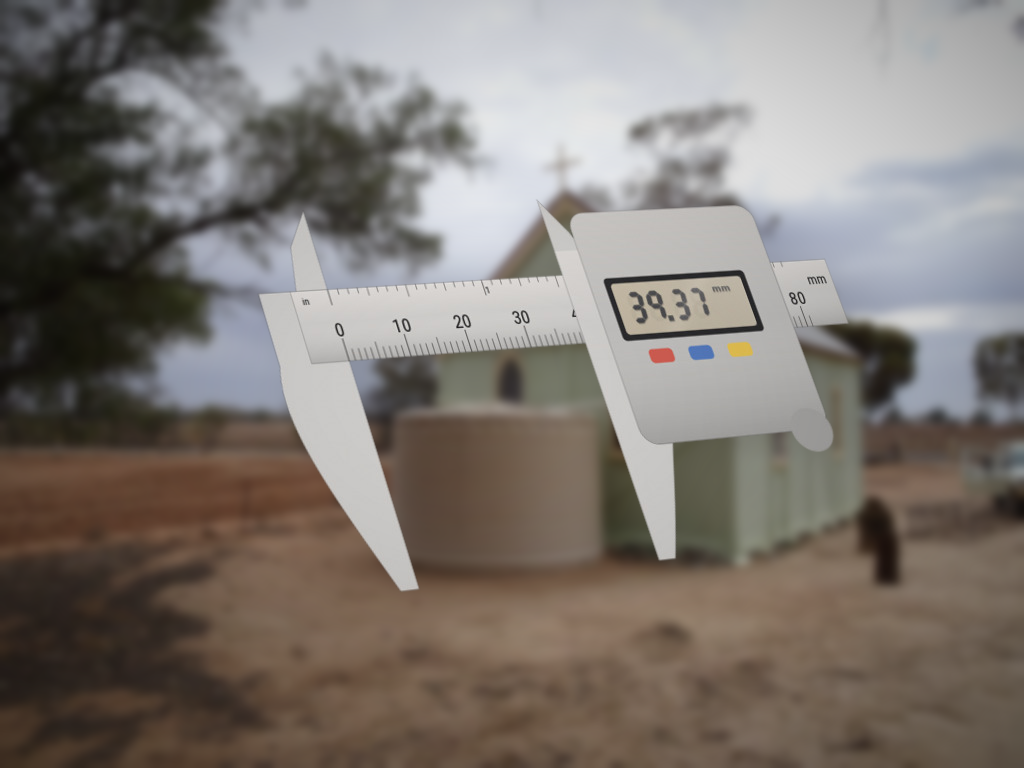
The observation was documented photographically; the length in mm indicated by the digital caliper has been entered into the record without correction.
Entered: 39.37 mm
